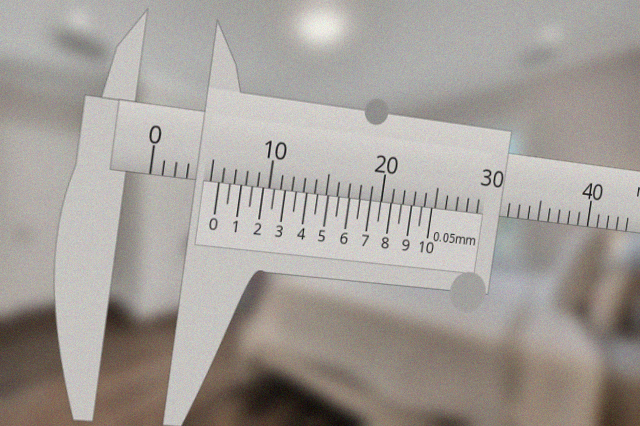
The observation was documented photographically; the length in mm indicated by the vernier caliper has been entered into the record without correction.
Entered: 5.7 mm
